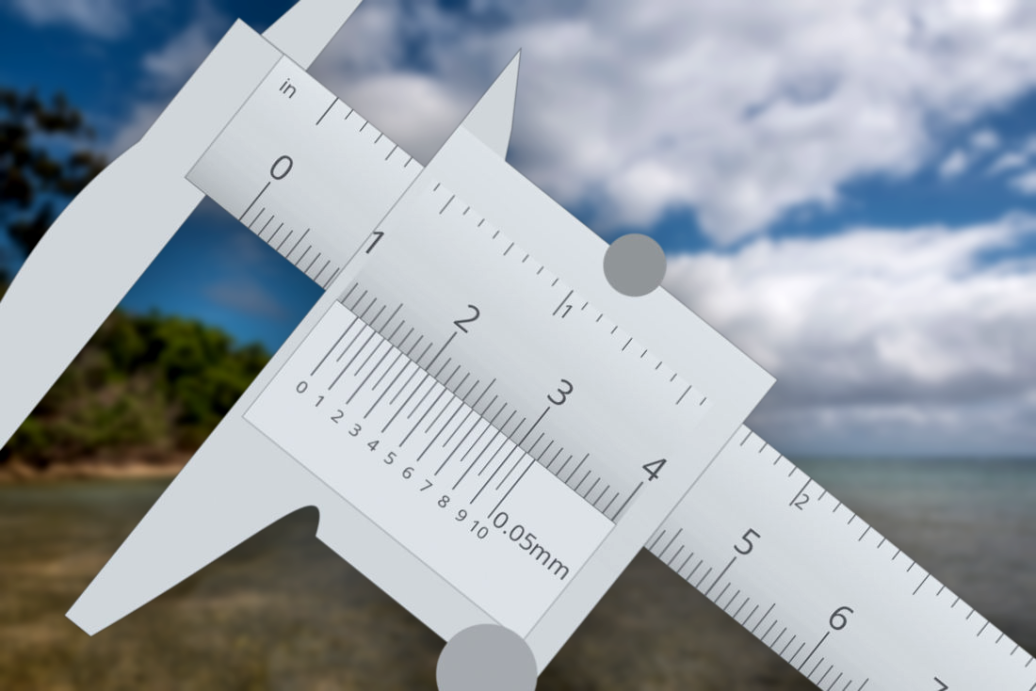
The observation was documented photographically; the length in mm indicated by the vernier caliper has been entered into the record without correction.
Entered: 12.8 mm
